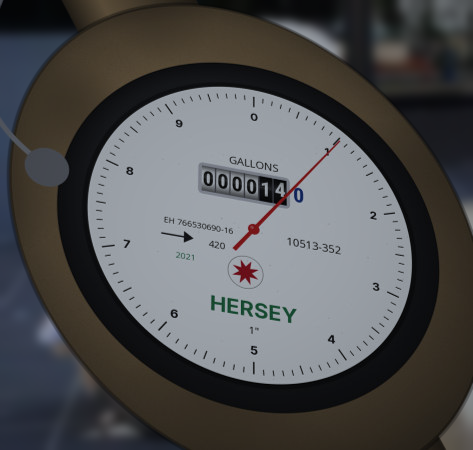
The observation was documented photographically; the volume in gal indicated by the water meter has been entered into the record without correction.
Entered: 141.0 gal
